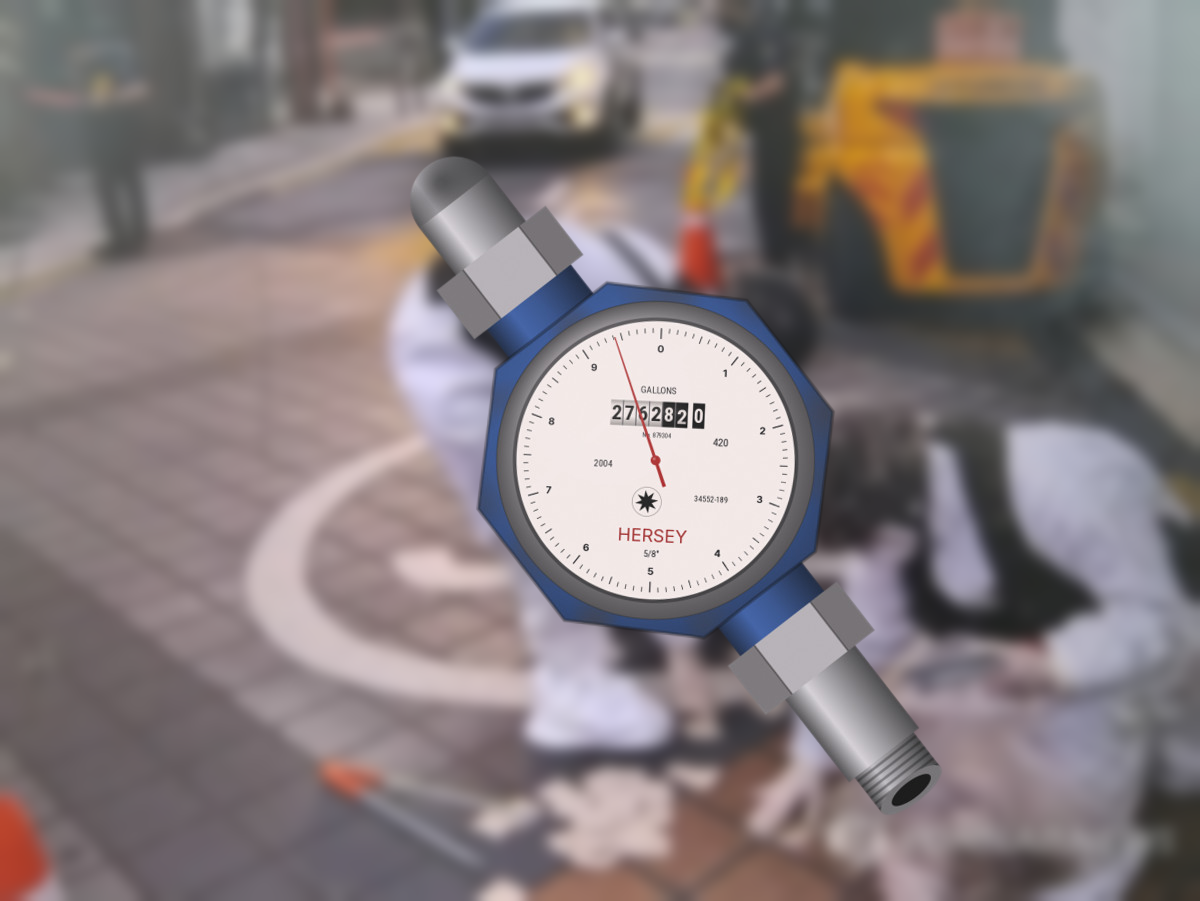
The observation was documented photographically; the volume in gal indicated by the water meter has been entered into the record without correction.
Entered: 2762819.4 gal
